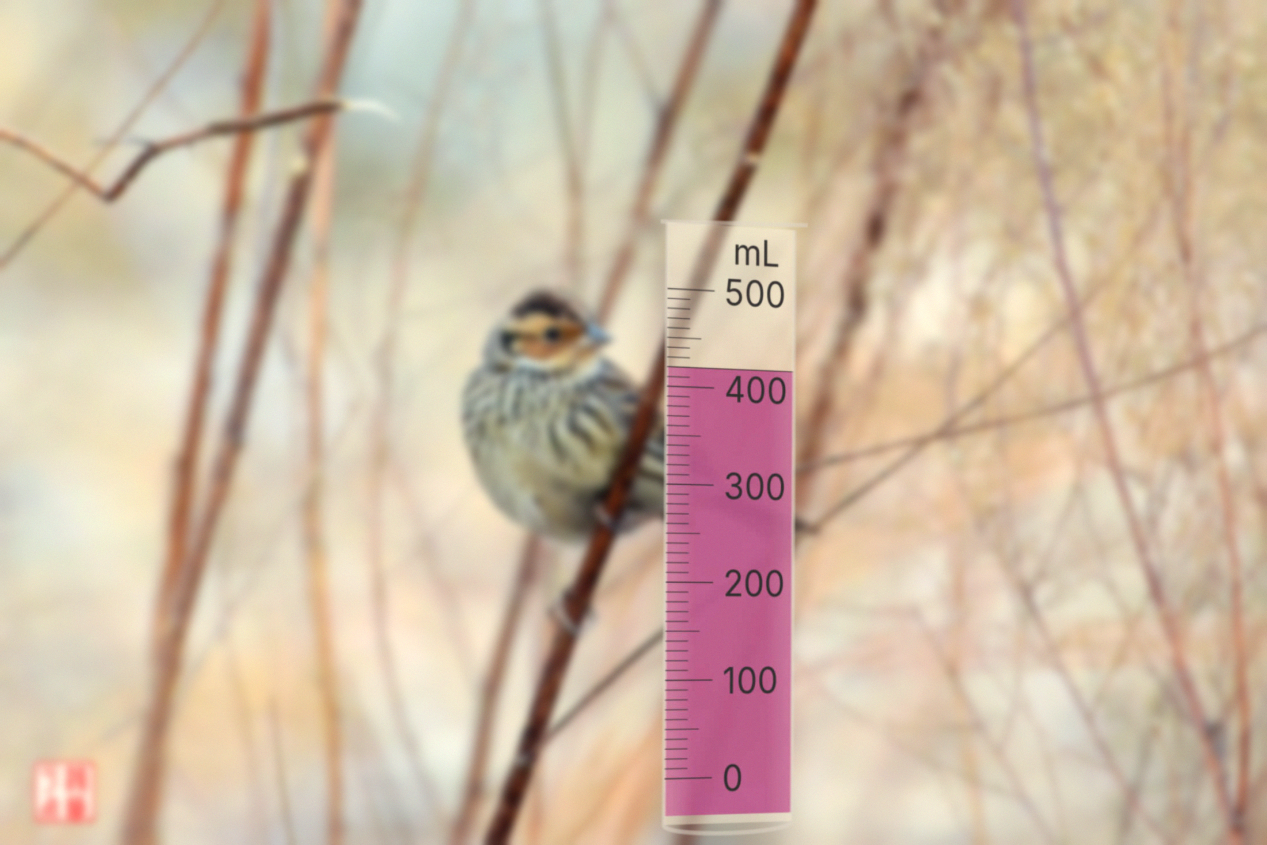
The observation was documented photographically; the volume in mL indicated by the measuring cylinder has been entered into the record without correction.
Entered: 420 mL
